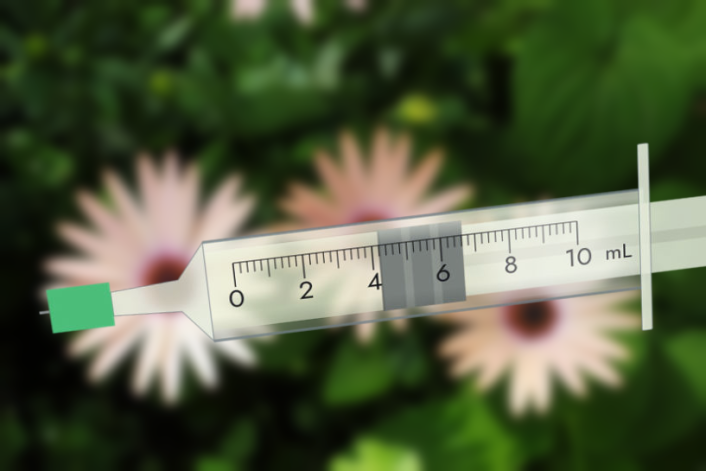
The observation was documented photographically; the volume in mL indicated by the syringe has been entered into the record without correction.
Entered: 4.2 mL
